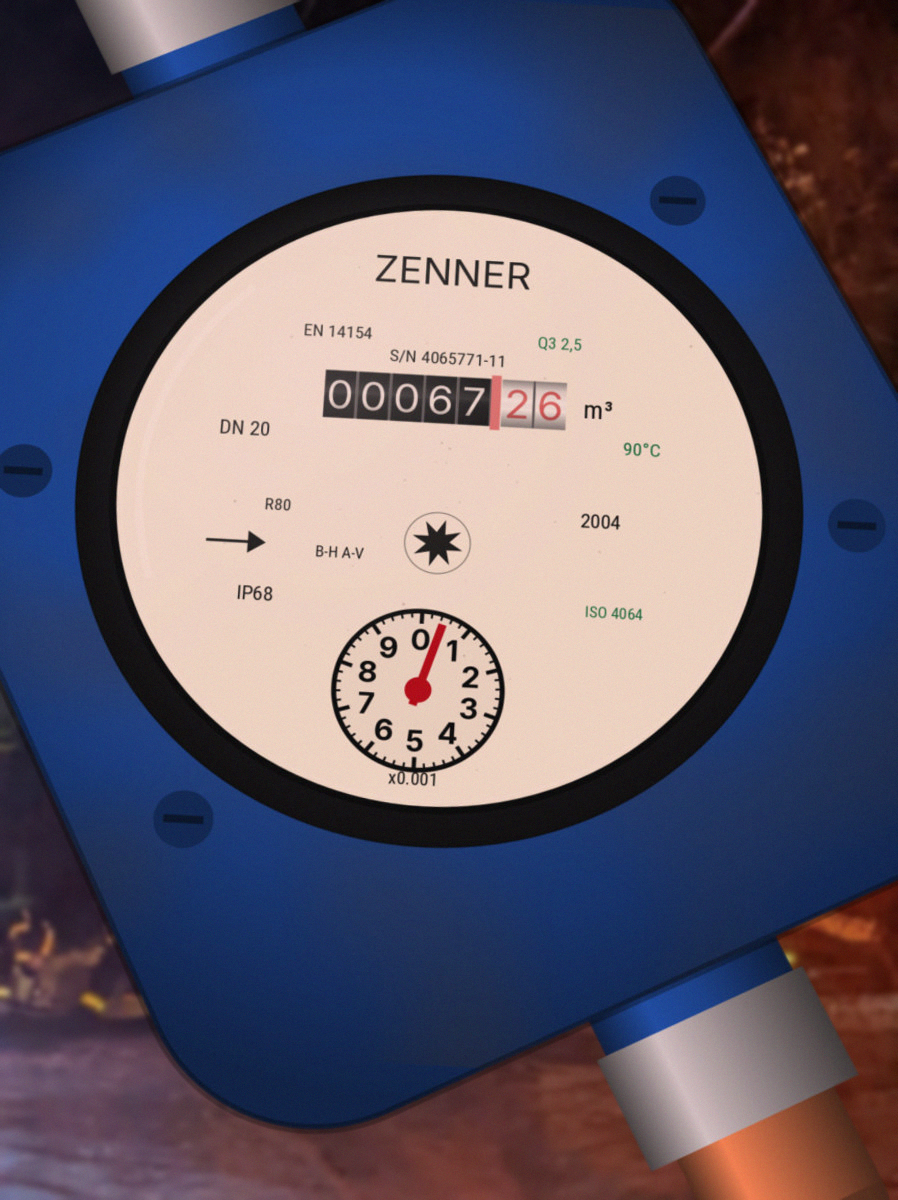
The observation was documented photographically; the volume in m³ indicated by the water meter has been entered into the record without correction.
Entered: 67.260 m³
